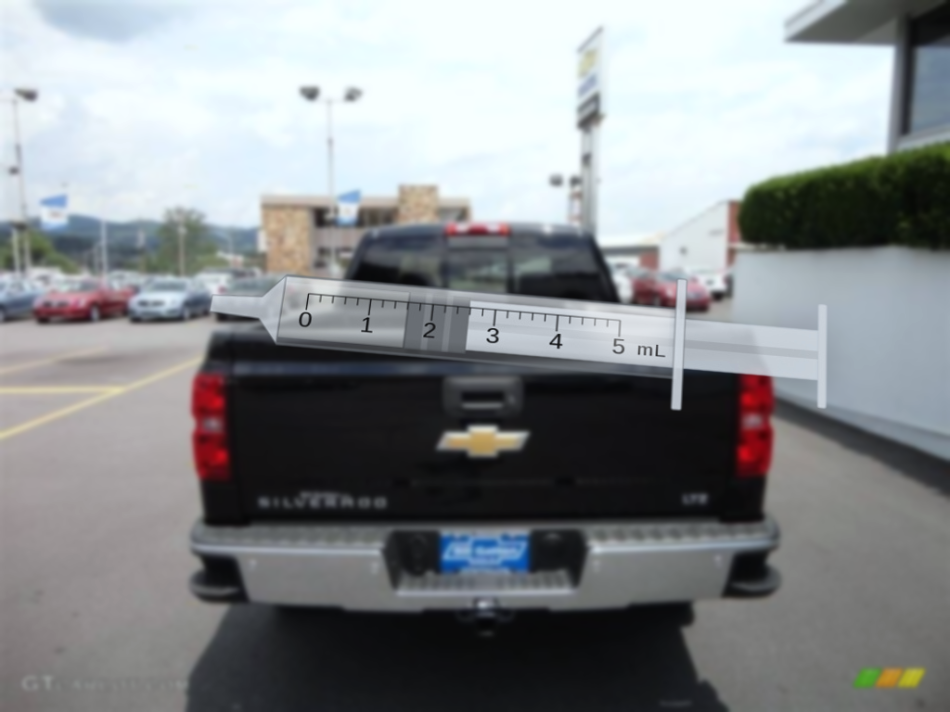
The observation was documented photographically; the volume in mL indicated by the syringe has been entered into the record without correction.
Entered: 1.6 mL
